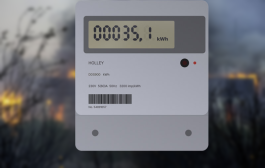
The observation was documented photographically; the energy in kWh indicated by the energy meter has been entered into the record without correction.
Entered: 35.1 kWh
